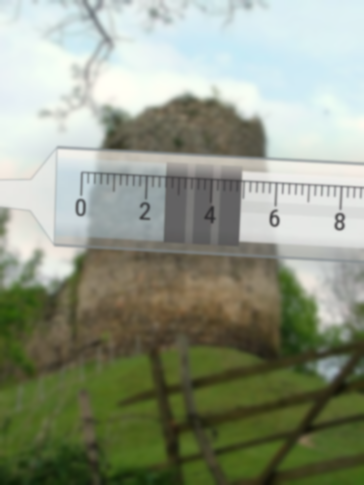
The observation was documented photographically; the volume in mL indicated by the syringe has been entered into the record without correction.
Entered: 2.6 mL
